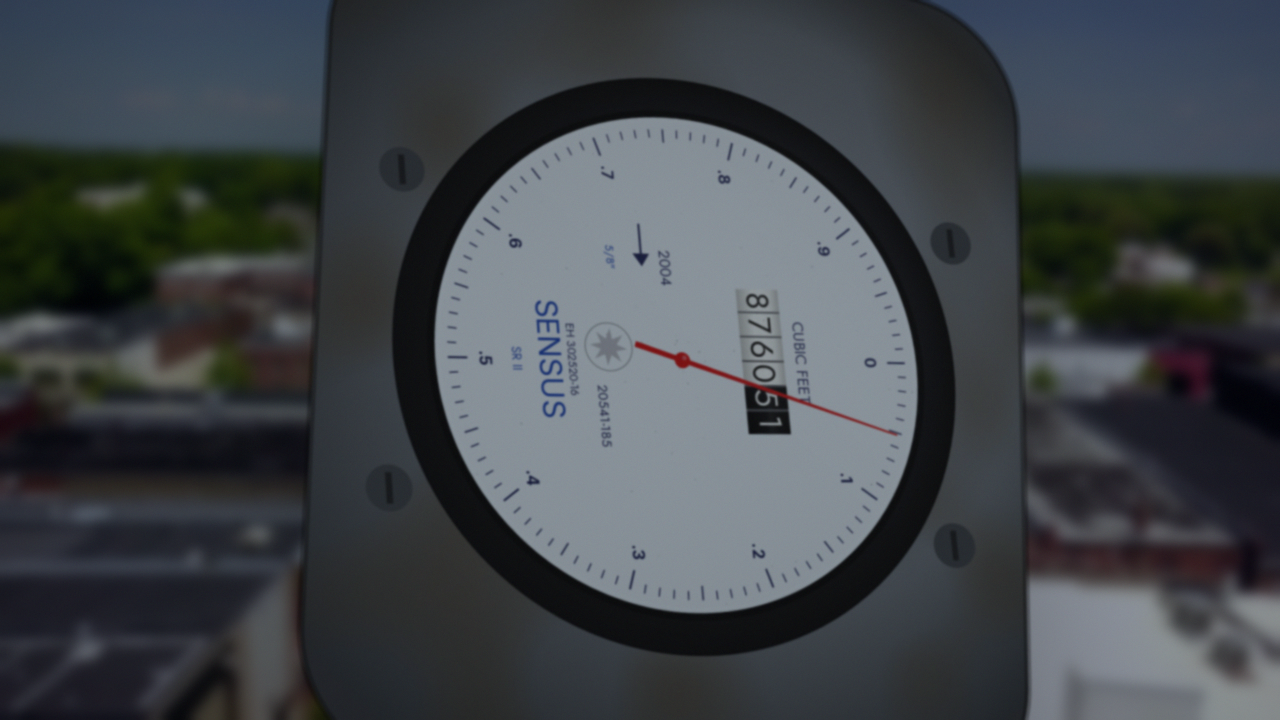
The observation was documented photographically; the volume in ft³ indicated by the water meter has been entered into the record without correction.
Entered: 876051.05 ft³
